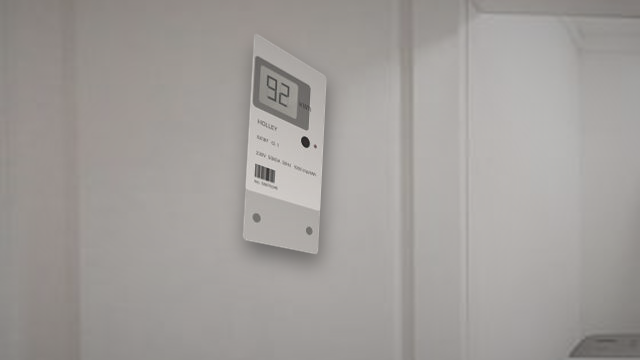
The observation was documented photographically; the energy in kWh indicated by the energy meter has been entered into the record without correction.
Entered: 92 kWh
